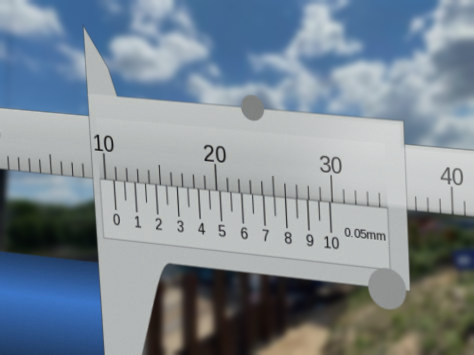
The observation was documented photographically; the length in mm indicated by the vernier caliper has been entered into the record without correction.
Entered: 10.8 mm
